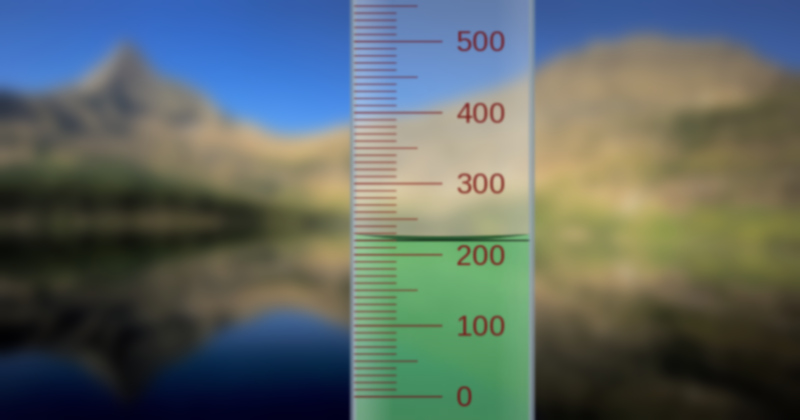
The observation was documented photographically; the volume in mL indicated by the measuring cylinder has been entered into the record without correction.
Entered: 220 mL
